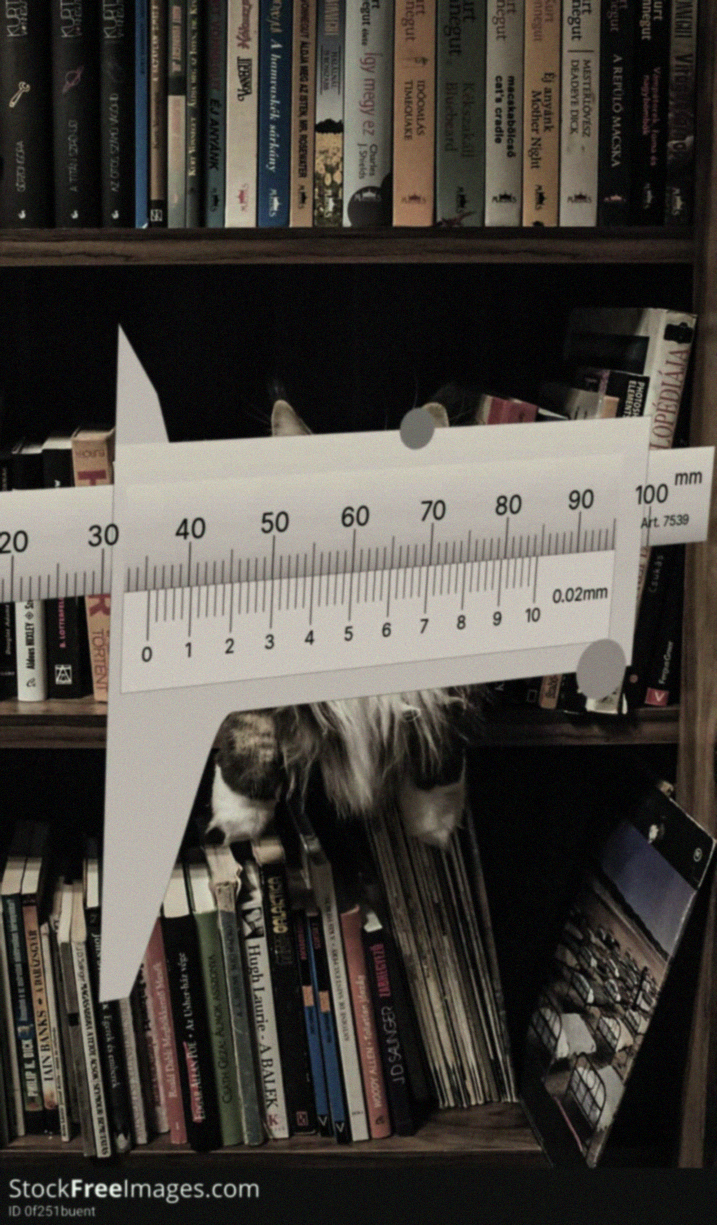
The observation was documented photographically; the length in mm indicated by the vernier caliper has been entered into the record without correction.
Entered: 35.4 mm
